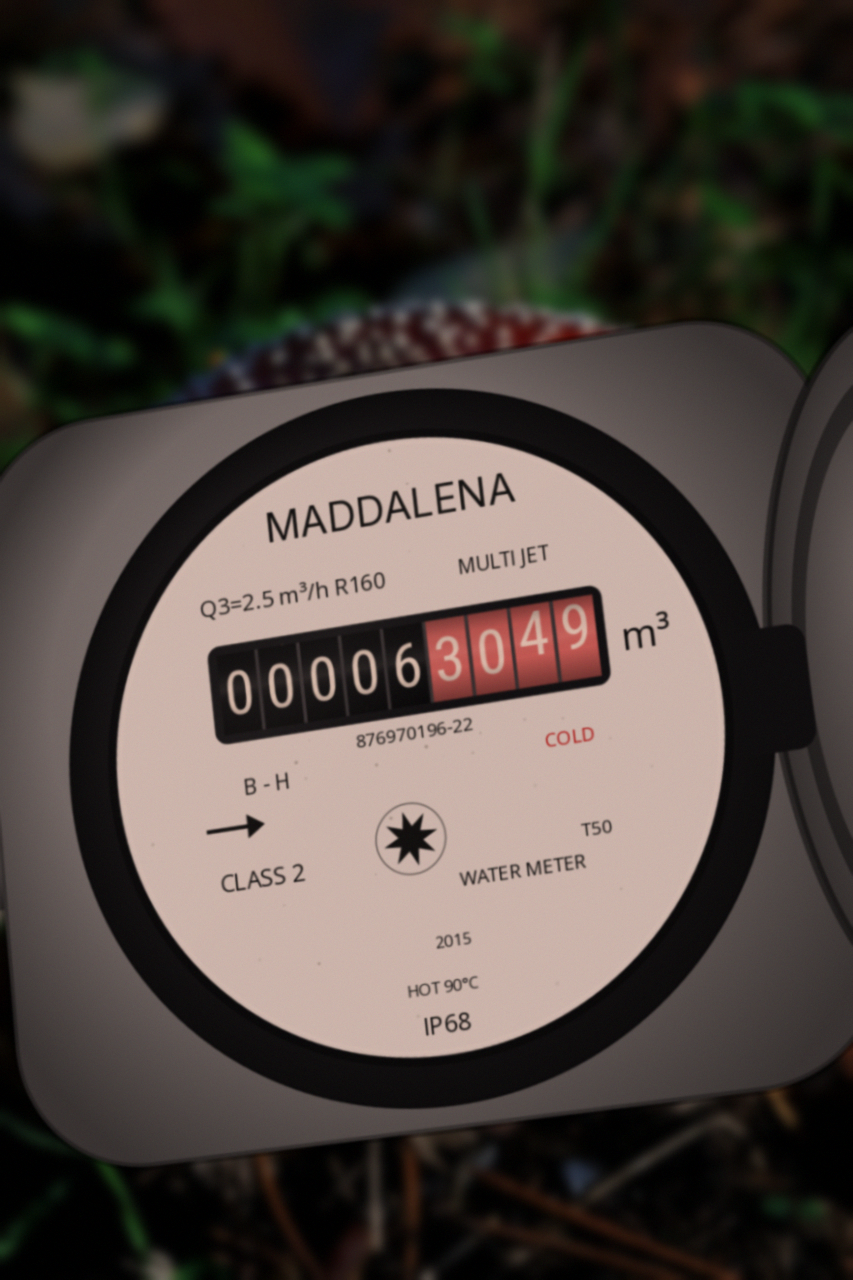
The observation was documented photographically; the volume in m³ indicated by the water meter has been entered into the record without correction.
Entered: 6.3049 m³
